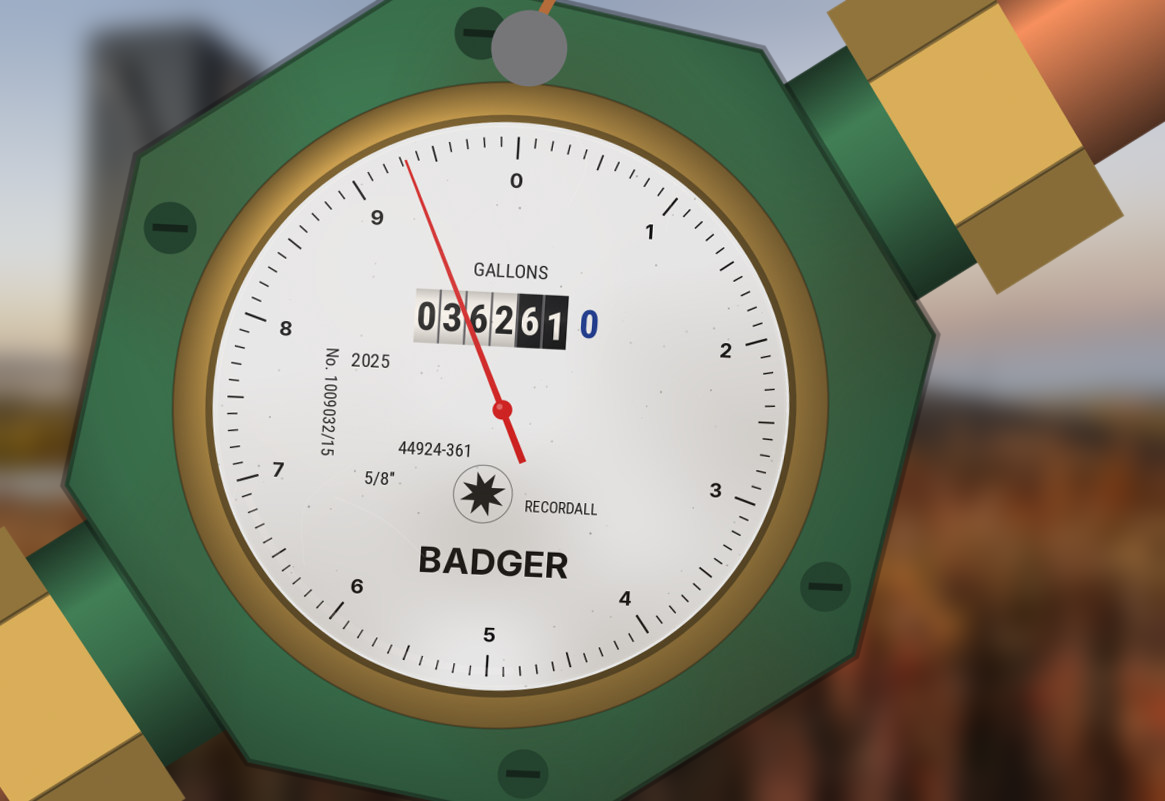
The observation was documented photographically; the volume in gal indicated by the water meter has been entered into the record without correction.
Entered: 362609.3 gal
